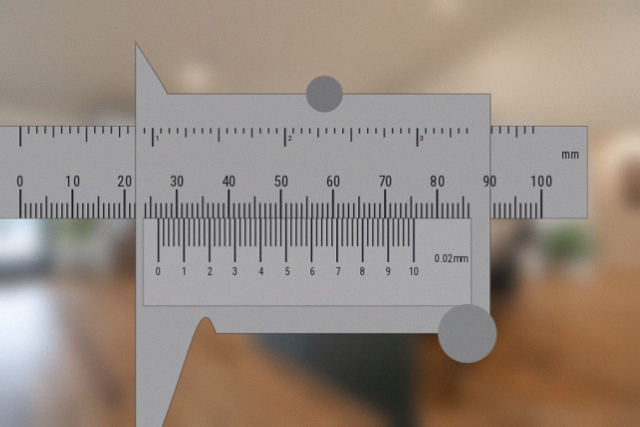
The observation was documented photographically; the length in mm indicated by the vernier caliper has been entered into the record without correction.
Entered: 26.5 mm
